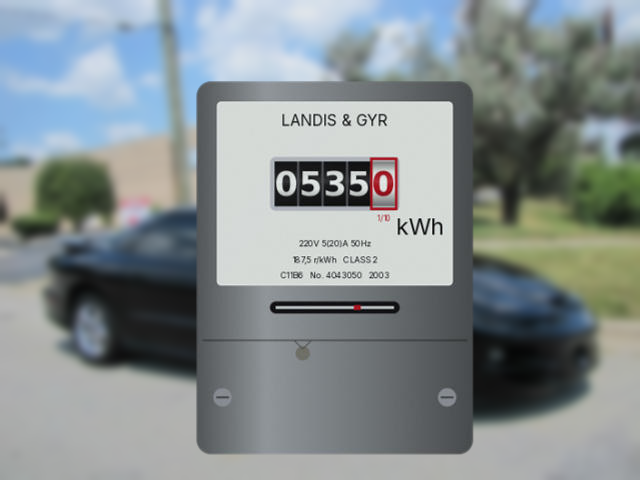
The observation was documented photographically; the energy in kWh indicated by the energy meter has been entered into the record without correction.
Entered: 535.0 kWh
